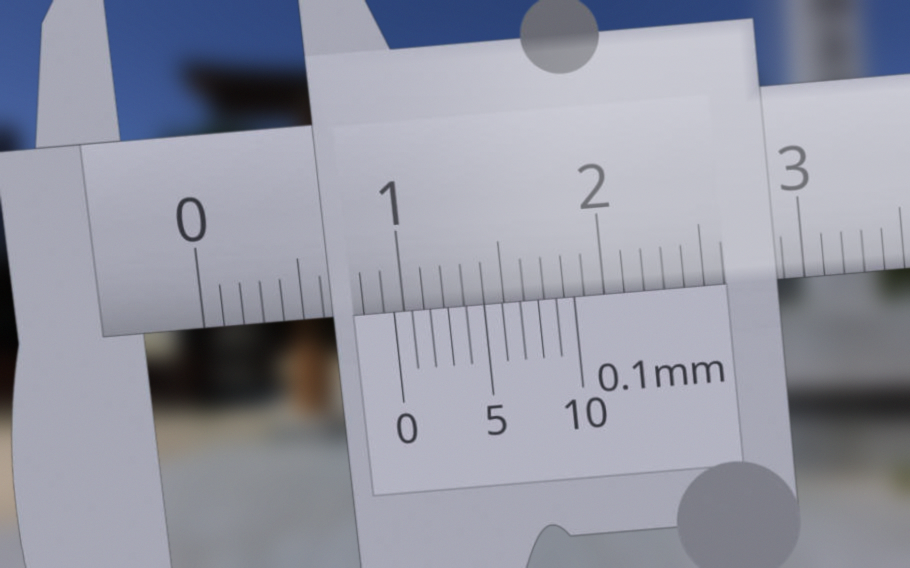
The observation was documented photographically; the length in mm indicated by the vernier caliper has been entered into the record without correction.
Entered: 9.5 mm
